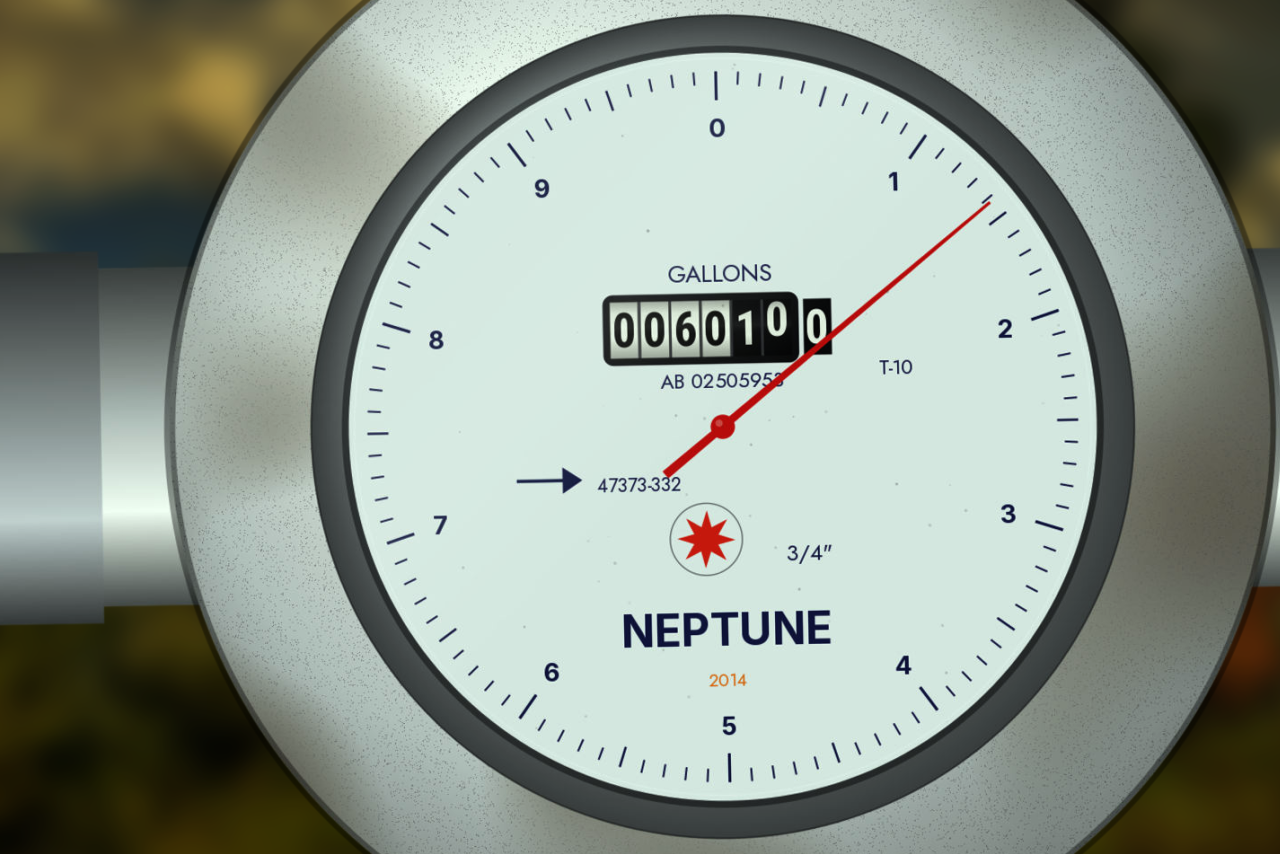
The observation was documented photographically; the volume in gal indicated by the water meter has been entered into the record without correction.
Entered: 60101.4 gal
